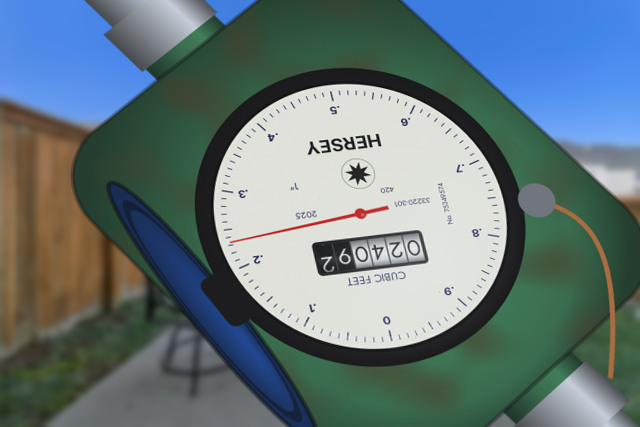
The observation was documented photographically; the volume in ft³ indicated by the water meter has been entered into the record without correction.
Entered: 24092.23 ft³
